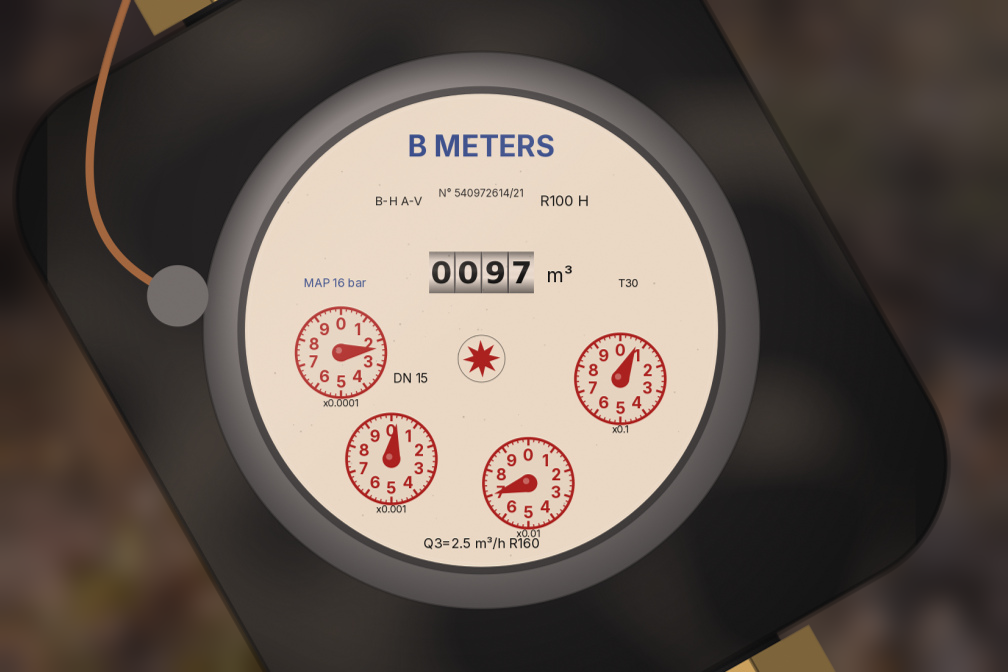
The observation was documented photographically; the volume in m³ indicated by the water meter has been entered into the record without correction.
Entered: 97.0702 m³
